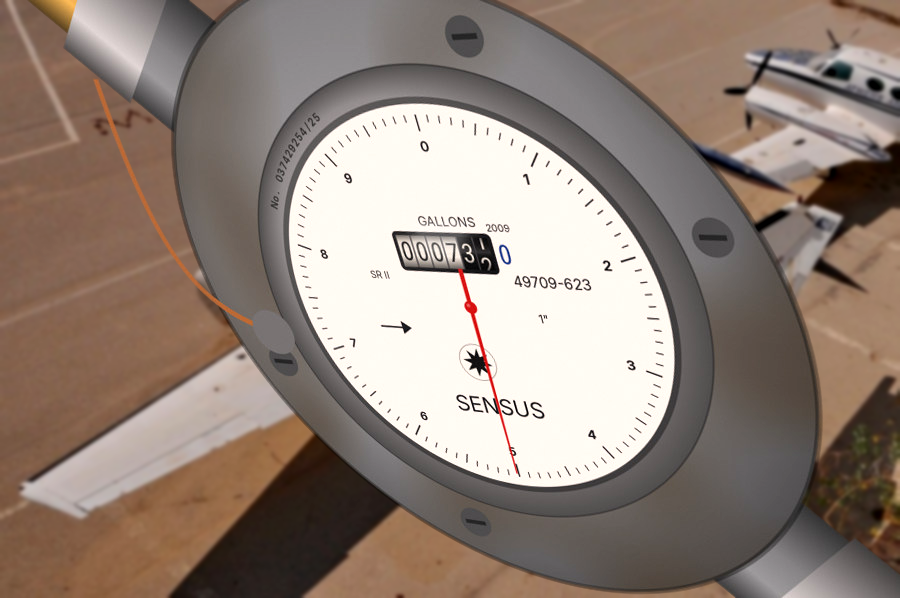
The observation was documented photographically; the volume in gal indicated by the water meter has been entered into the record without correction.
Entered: 7315.0 gal
